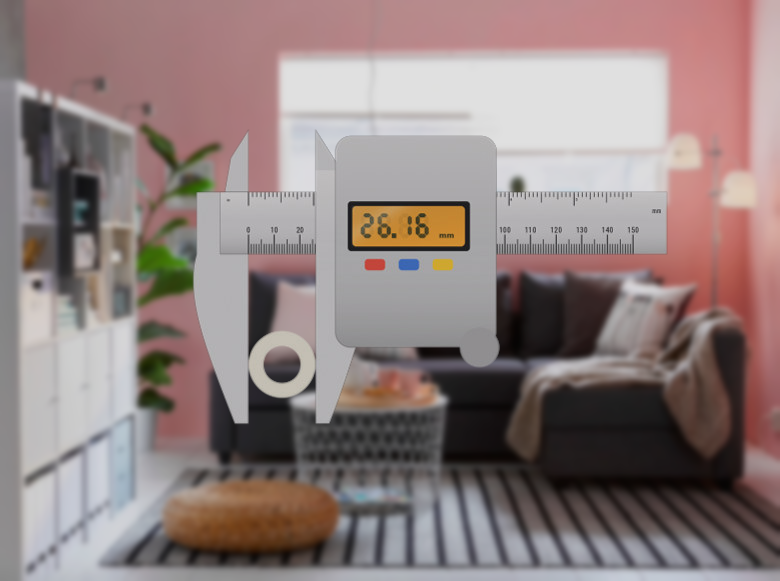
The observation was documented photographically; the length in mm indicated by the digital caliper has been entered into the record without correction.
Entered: 26.16 mm
